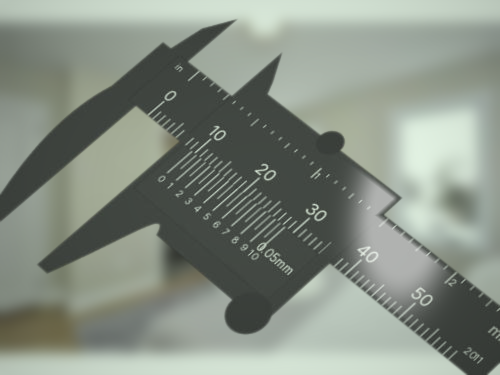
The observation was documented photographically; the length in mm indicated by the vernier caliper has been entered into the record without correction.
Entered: 9.5 mm
